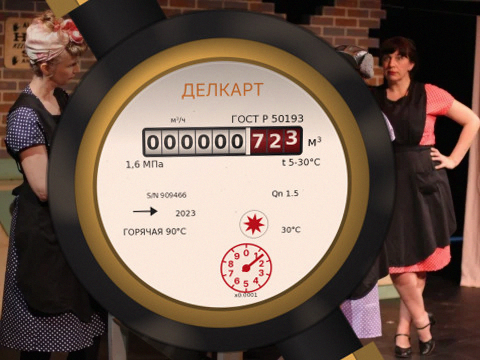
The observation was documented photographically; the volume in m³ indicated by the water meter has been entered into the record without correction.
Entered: 0.7231 m³
